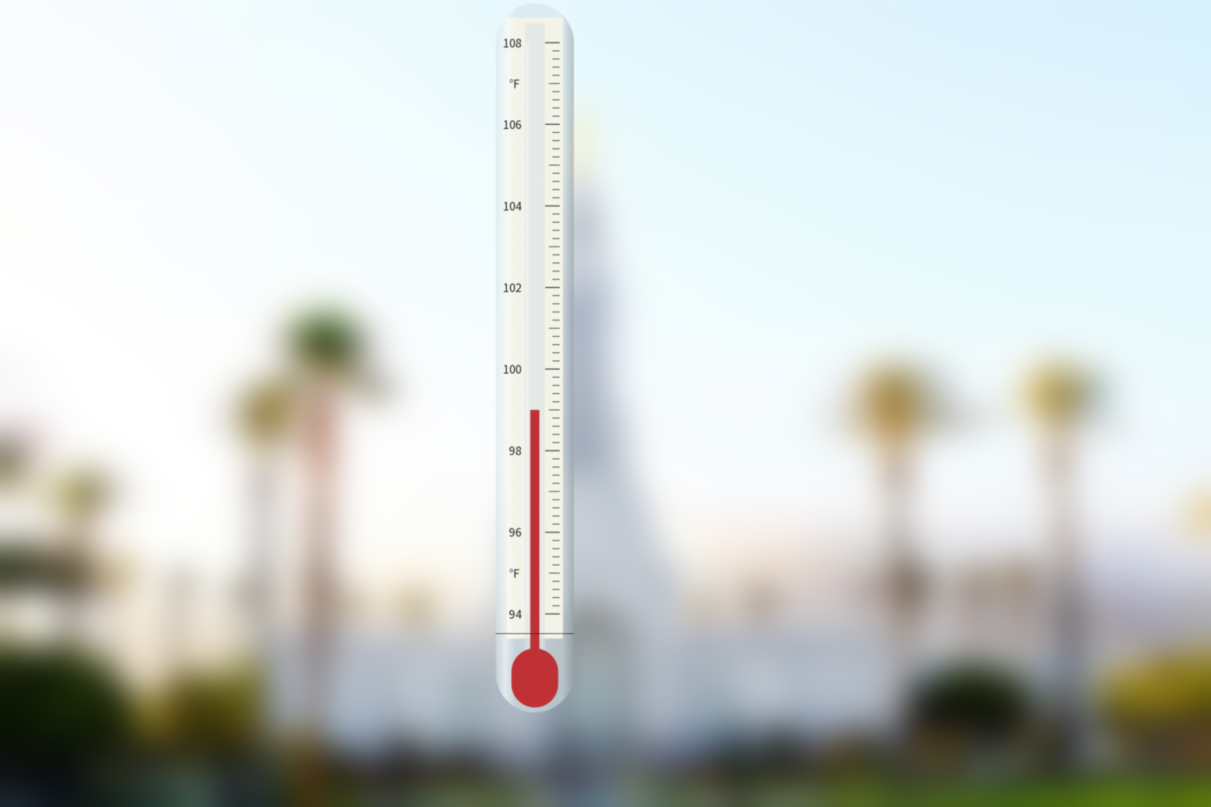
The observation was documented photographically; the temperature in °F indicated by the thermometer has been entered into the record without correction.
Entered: 99 °F
